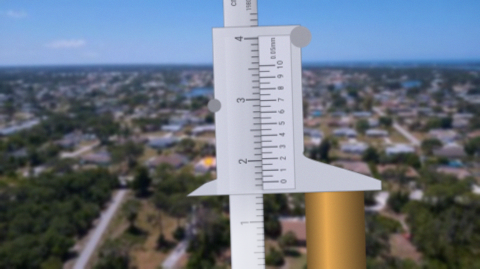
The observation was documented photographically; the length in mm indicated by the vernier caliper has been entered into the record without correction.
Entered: 16.5 mm
